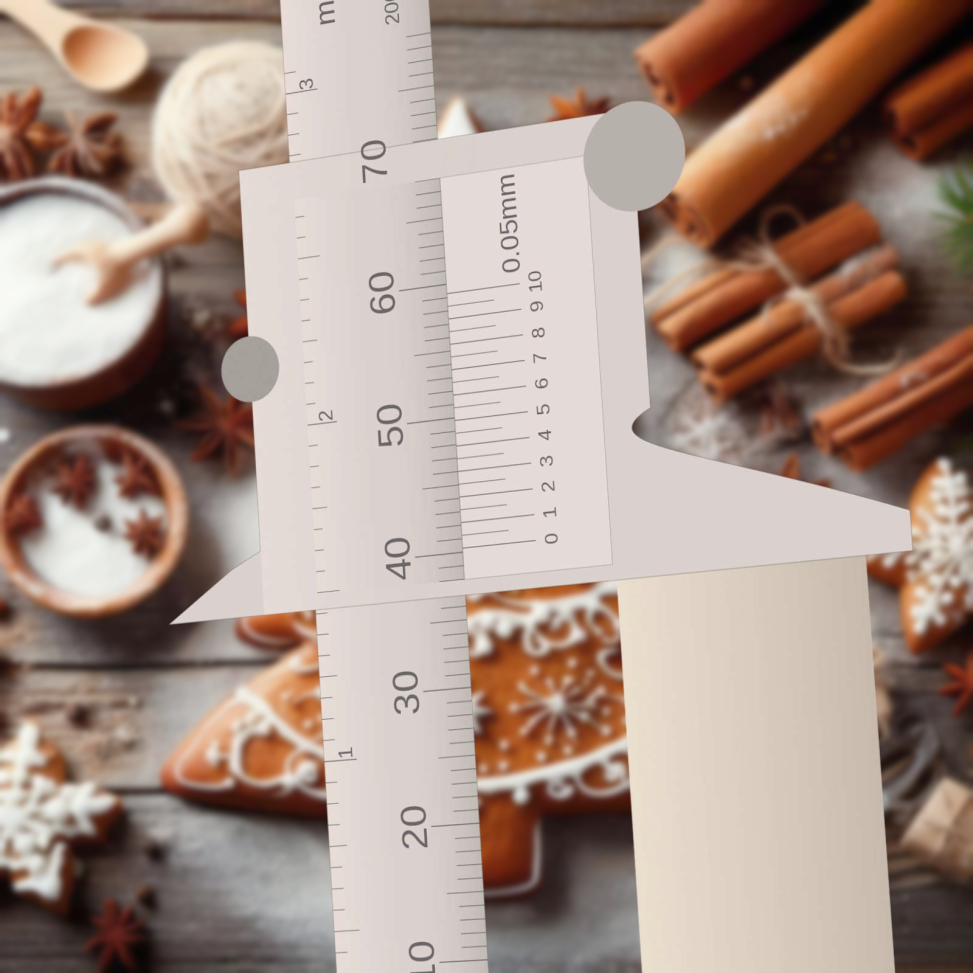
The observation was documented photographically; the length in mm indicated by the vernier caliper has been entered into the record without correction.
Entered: 40.3 mm
